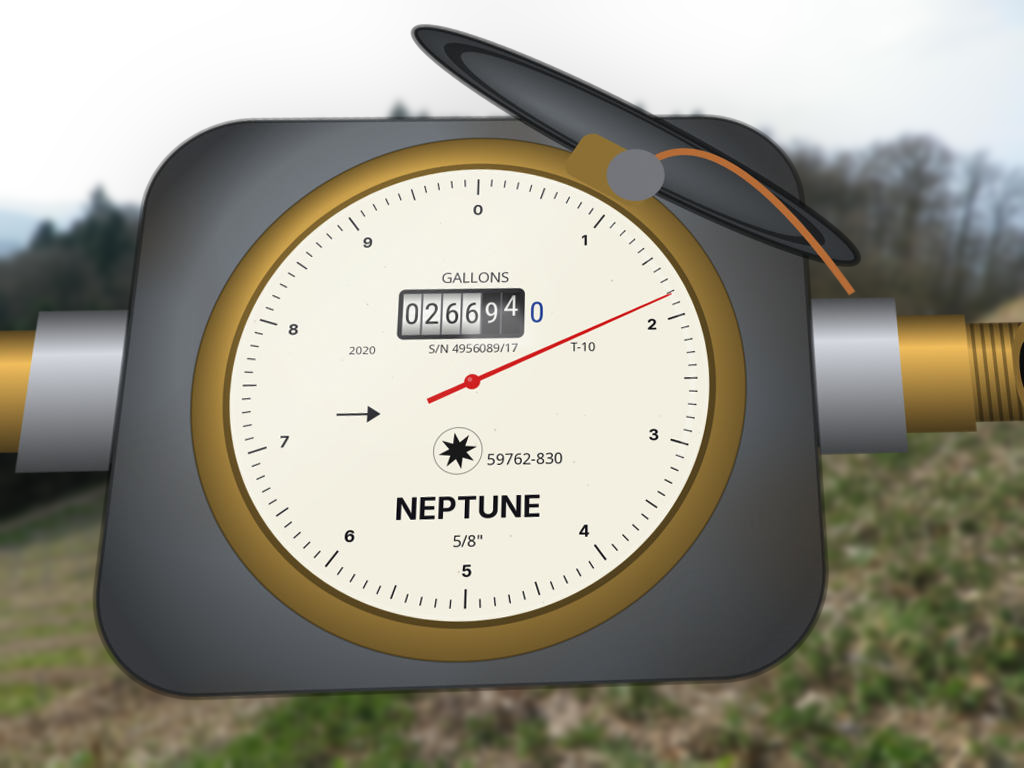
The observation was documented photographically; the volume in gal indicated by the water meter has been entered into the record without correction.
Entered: 266941.8 gal
